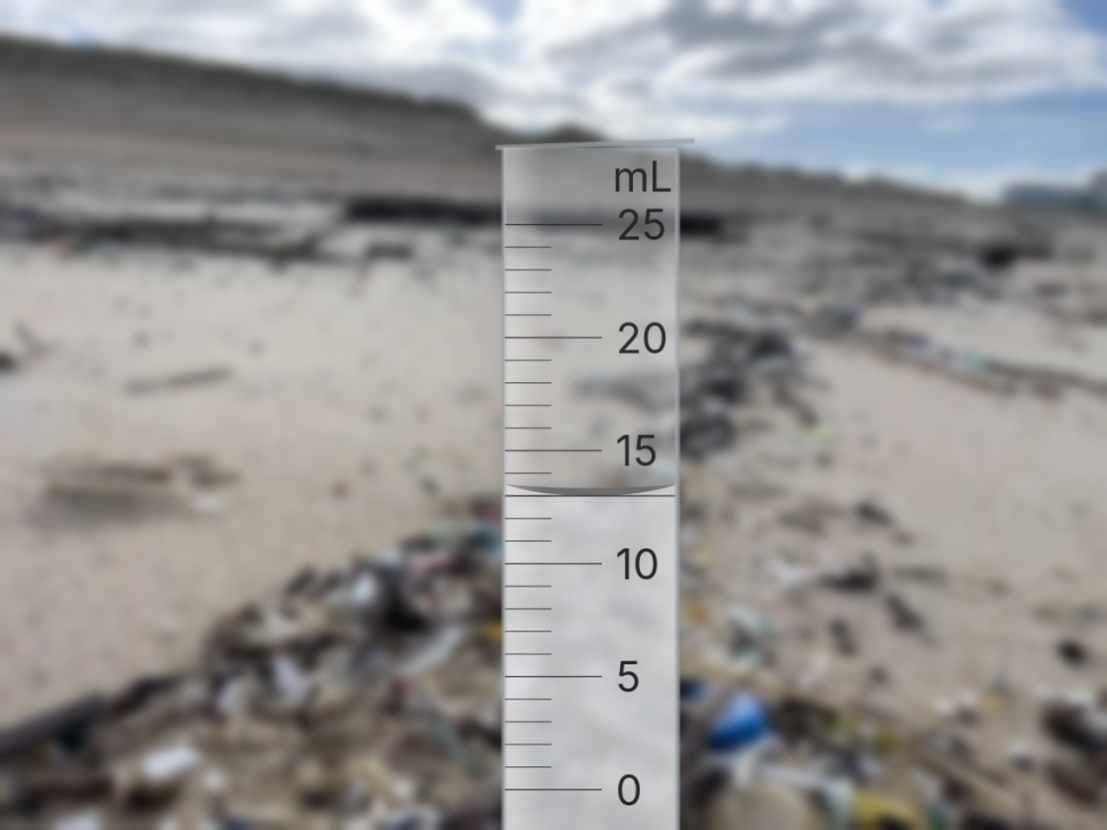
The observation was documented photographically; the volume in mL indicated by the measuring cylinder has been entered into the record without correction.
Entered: 13 mL
